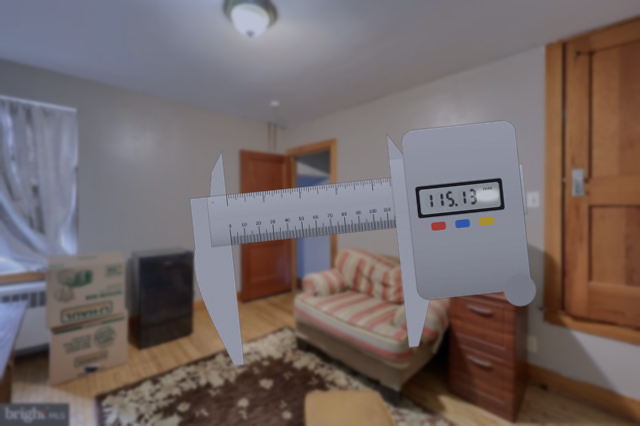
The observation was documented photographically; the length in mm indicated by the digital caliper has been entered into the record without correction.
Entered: 115.13 mm
